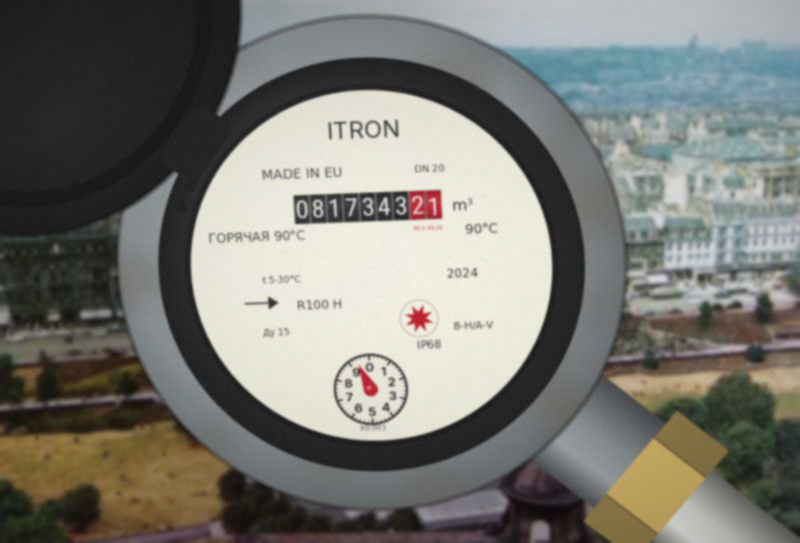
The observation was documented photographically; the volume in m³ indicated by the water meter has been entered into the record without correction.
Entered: 817343.209 m³
